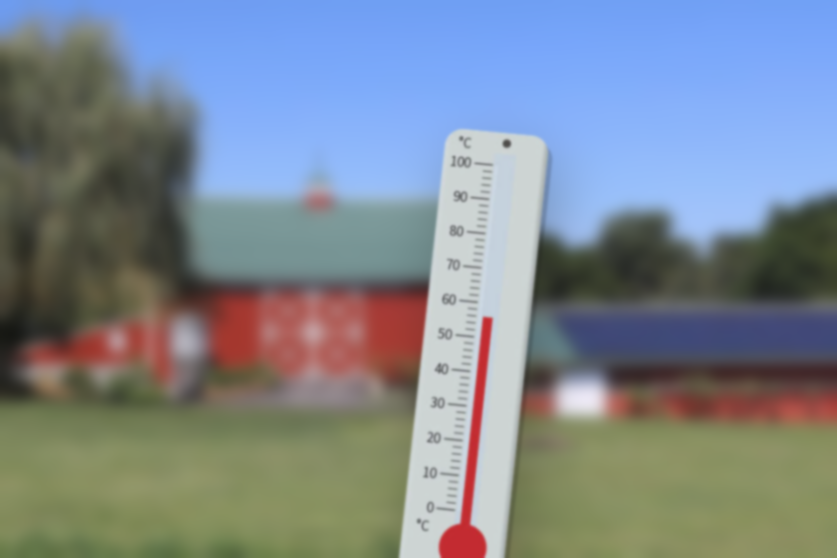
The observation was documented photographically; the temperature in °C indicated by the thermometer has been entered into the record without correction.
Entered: 56 °C
